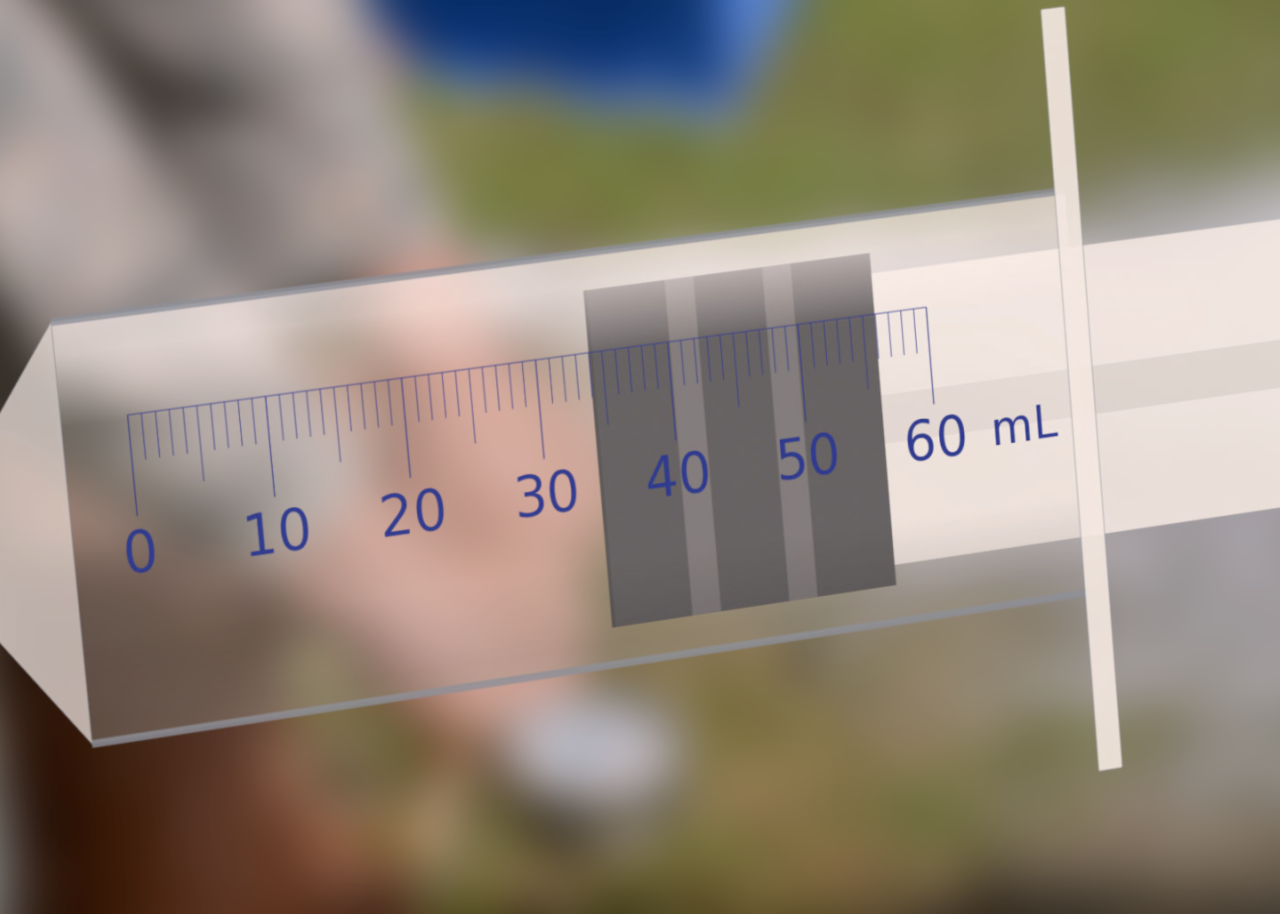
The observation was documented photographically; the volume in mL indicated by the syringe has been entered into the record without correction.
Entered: 34 mL
